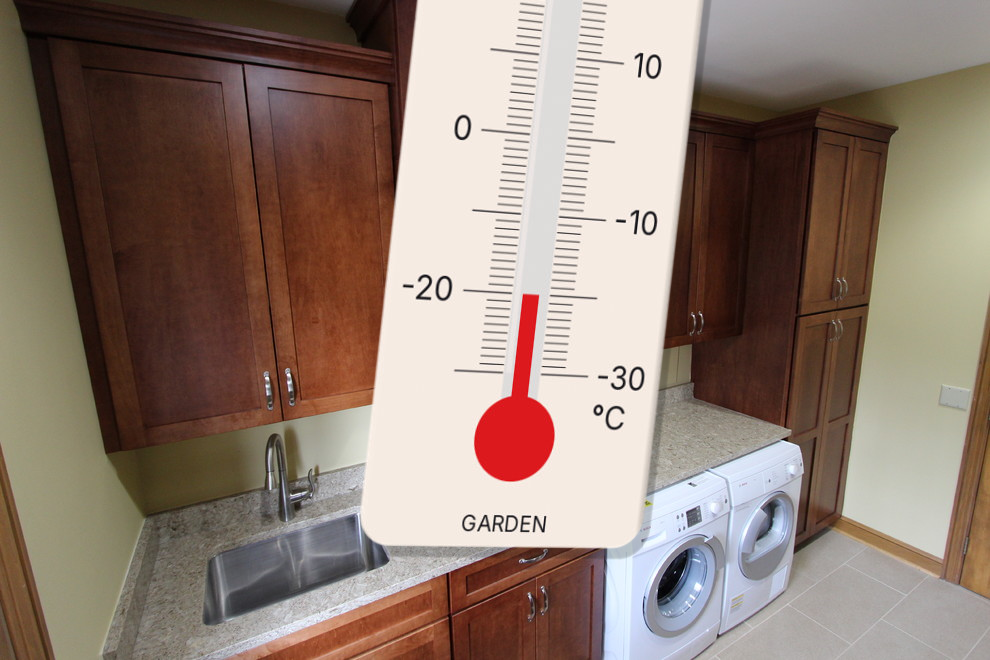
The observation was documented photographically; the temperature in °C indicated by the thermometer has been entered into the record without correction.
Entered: -20 °C
